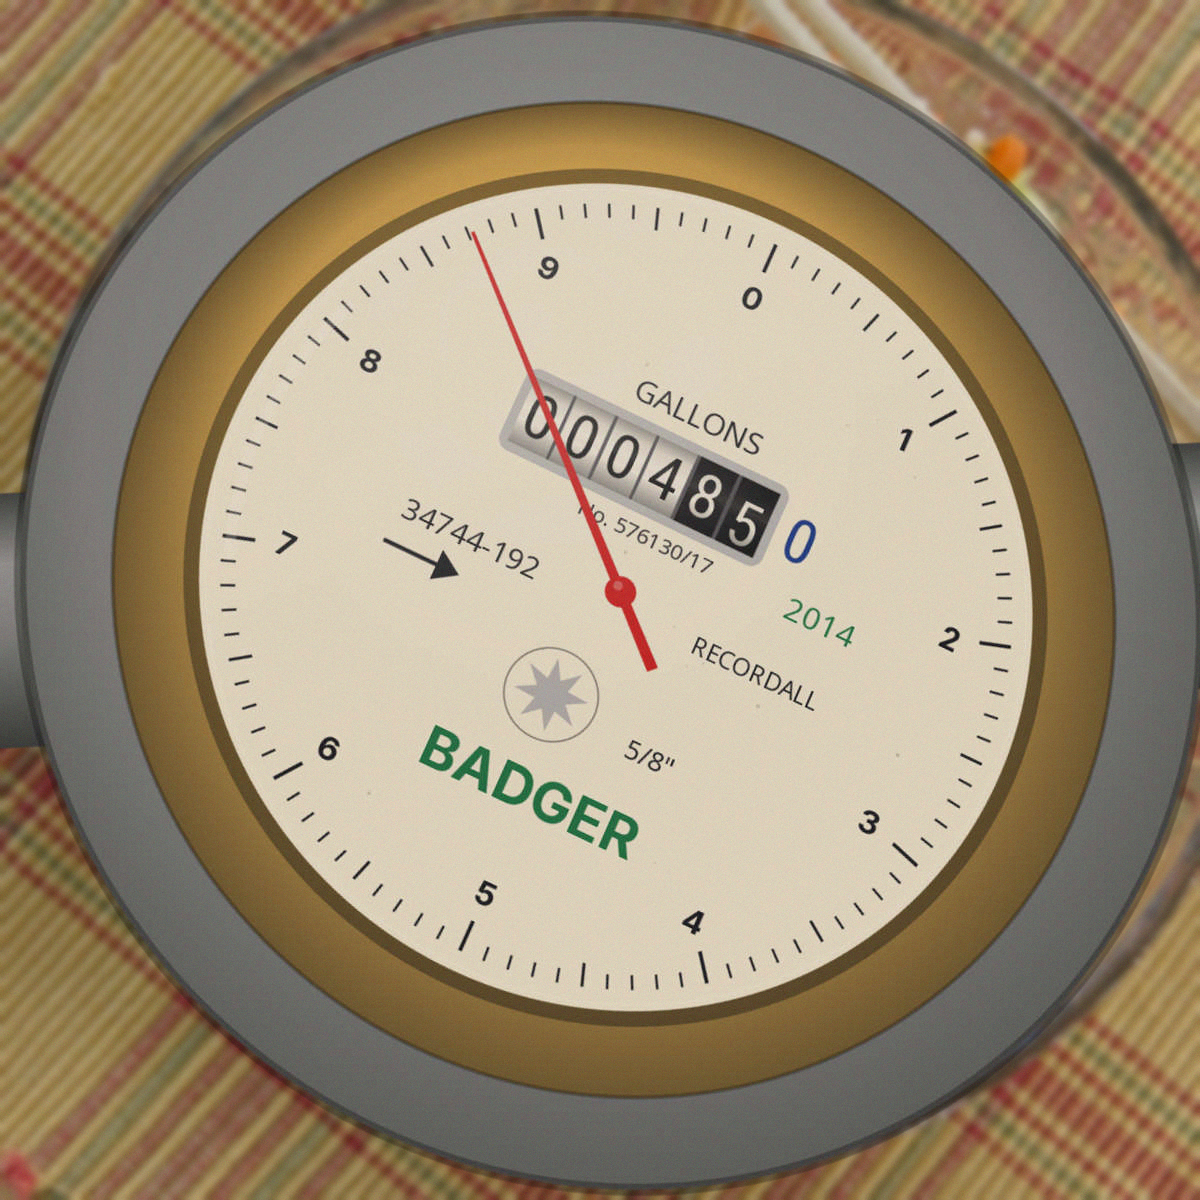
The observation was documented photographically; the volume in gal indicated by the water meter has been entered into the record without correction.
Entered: 4848.7 gal
